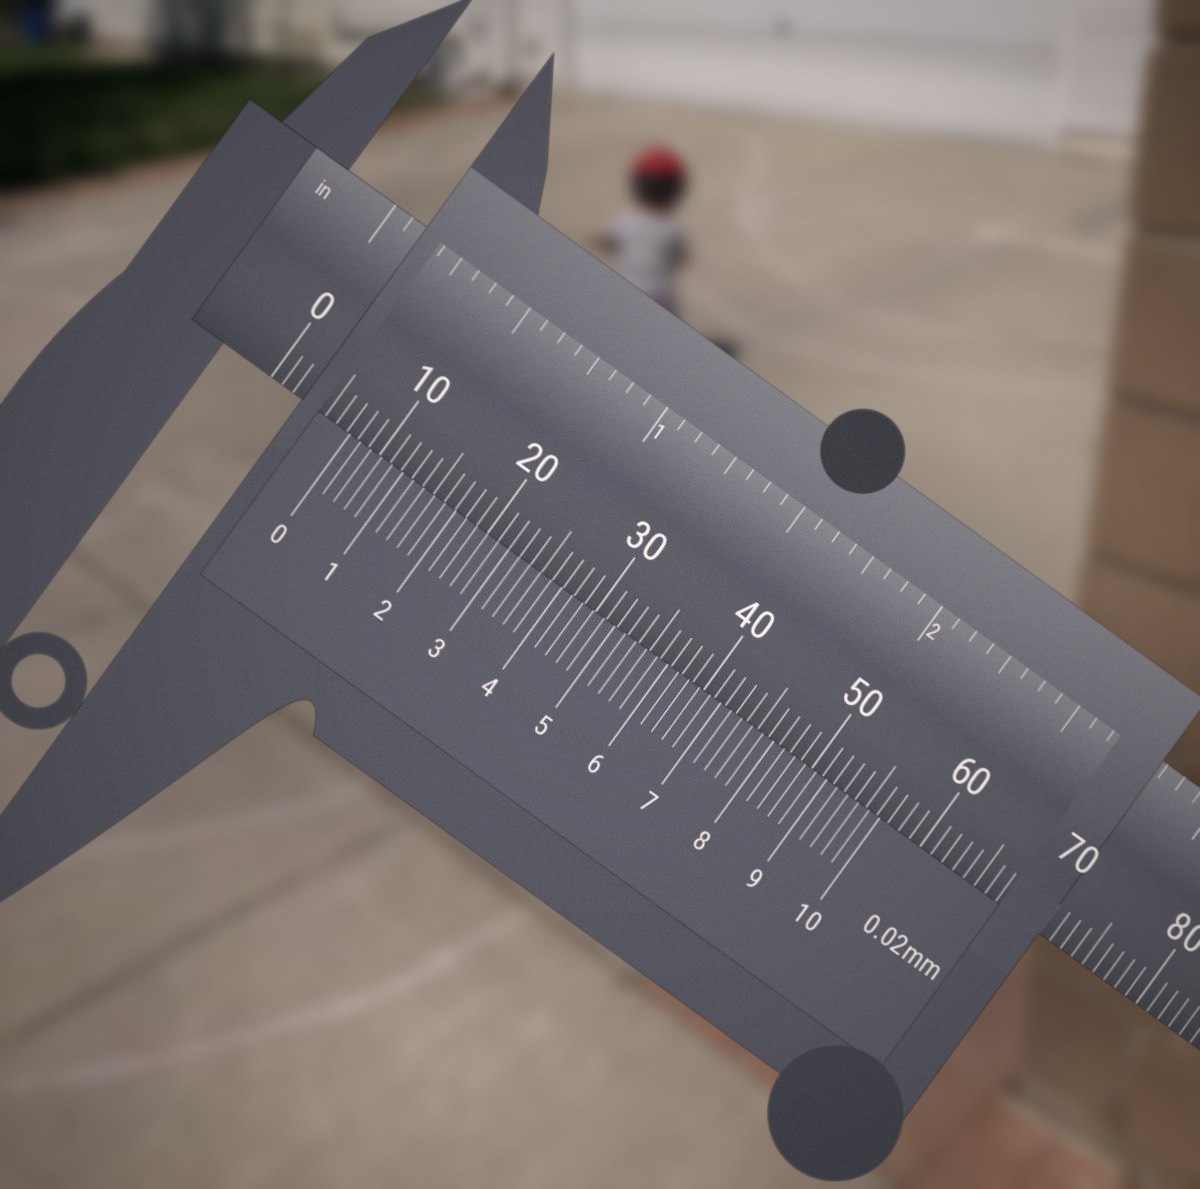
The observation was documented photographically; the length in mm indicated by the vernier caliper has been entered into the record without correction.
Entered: 7.3 mm
